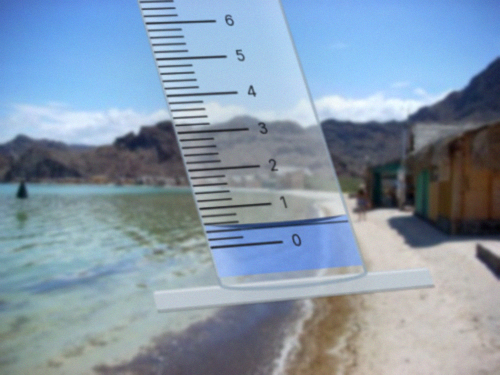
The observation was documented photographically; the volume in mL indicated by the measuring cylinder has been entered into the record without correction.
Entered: 0.4 mL
